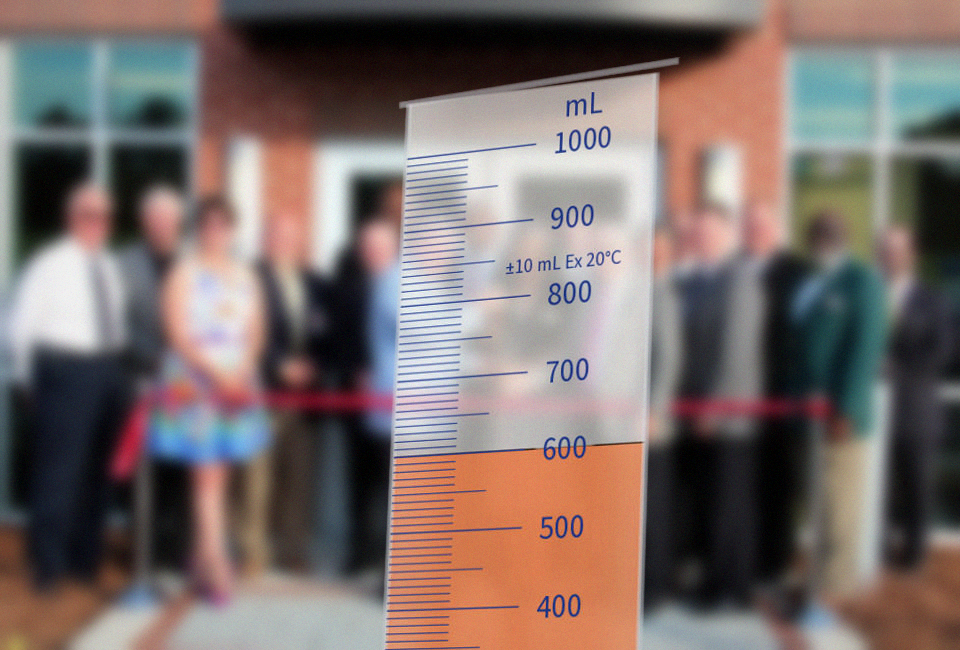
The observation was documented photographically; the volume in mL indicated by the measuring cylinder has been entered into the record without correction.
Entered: 600 mL
